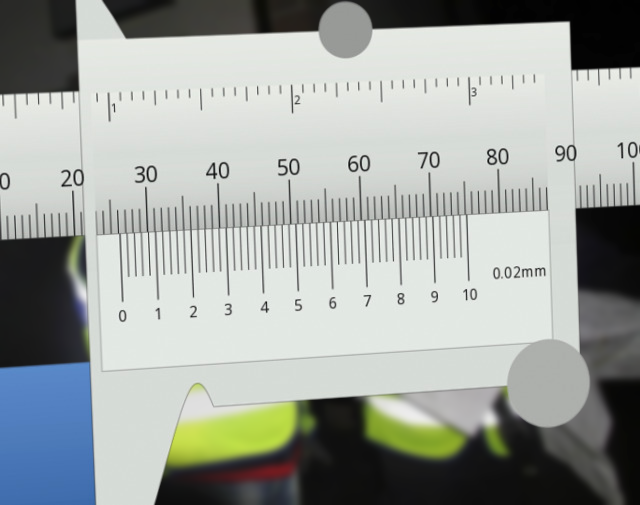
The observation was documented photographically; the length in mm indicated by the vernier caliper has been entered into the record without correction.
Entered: 26.2 mm
